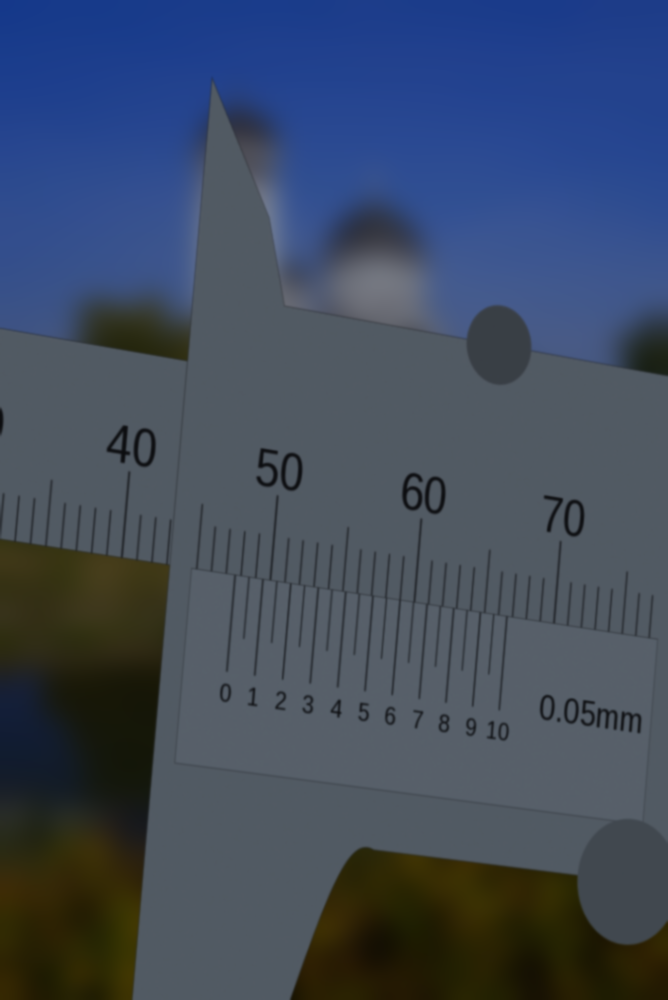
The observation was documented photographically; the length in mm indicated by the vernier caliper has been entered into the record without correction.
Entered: 47.6 mm
